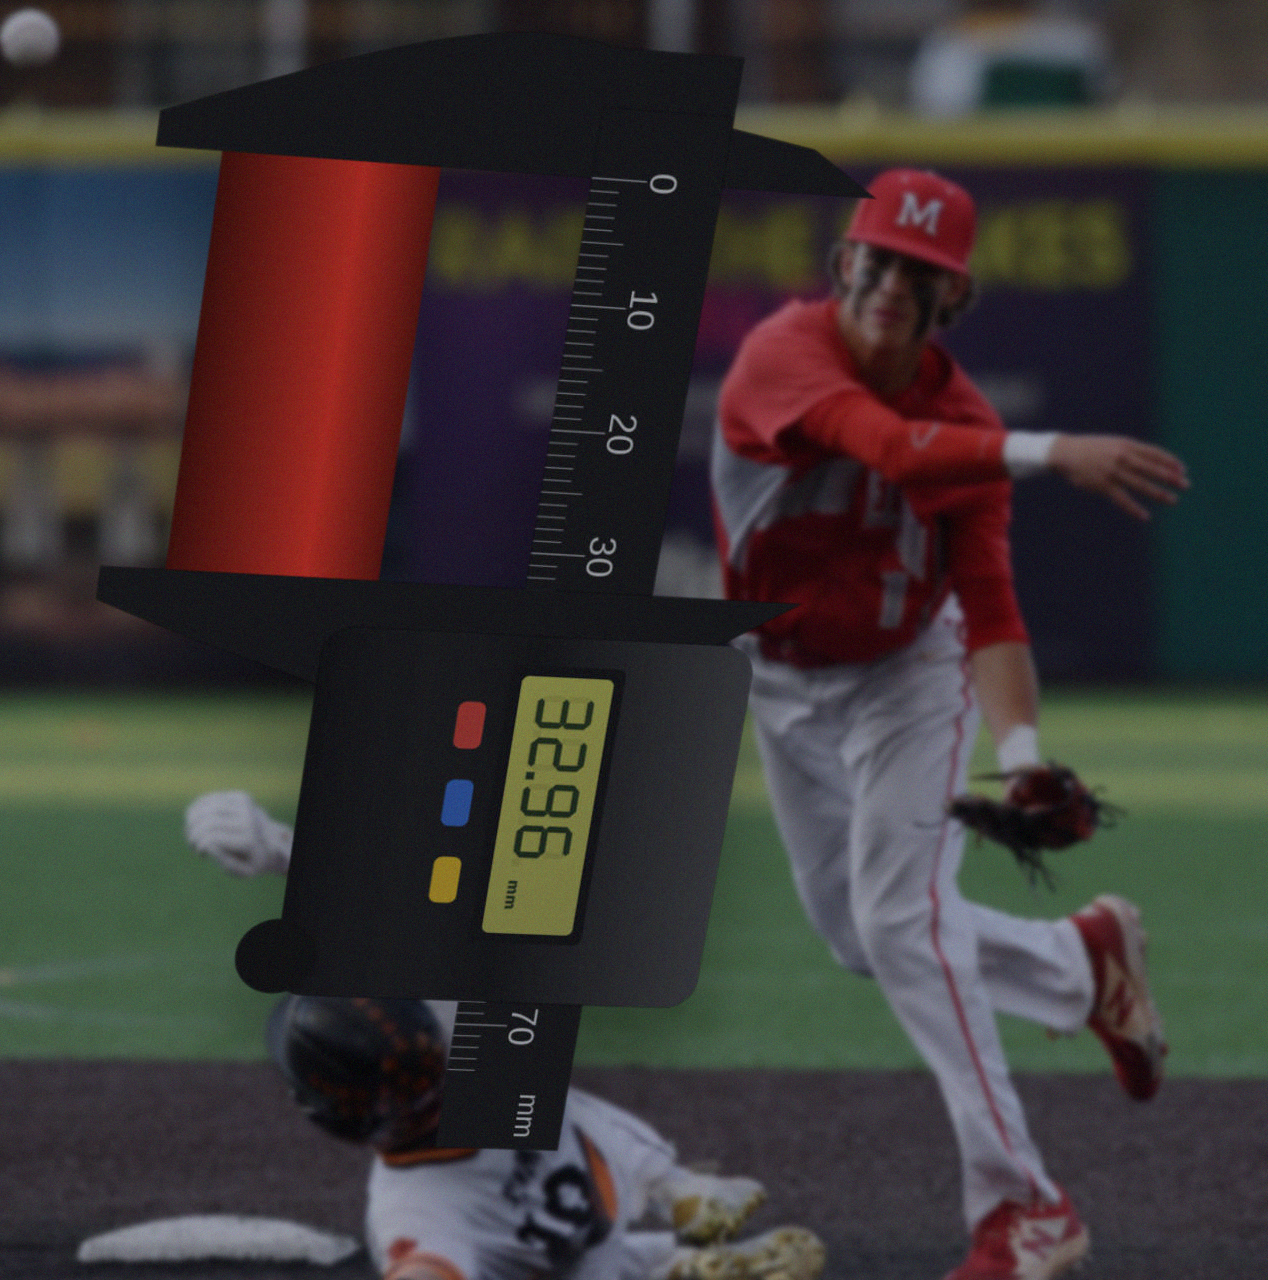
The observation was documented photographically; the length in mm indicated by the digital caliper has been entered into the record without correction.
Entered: 32.96 mm
